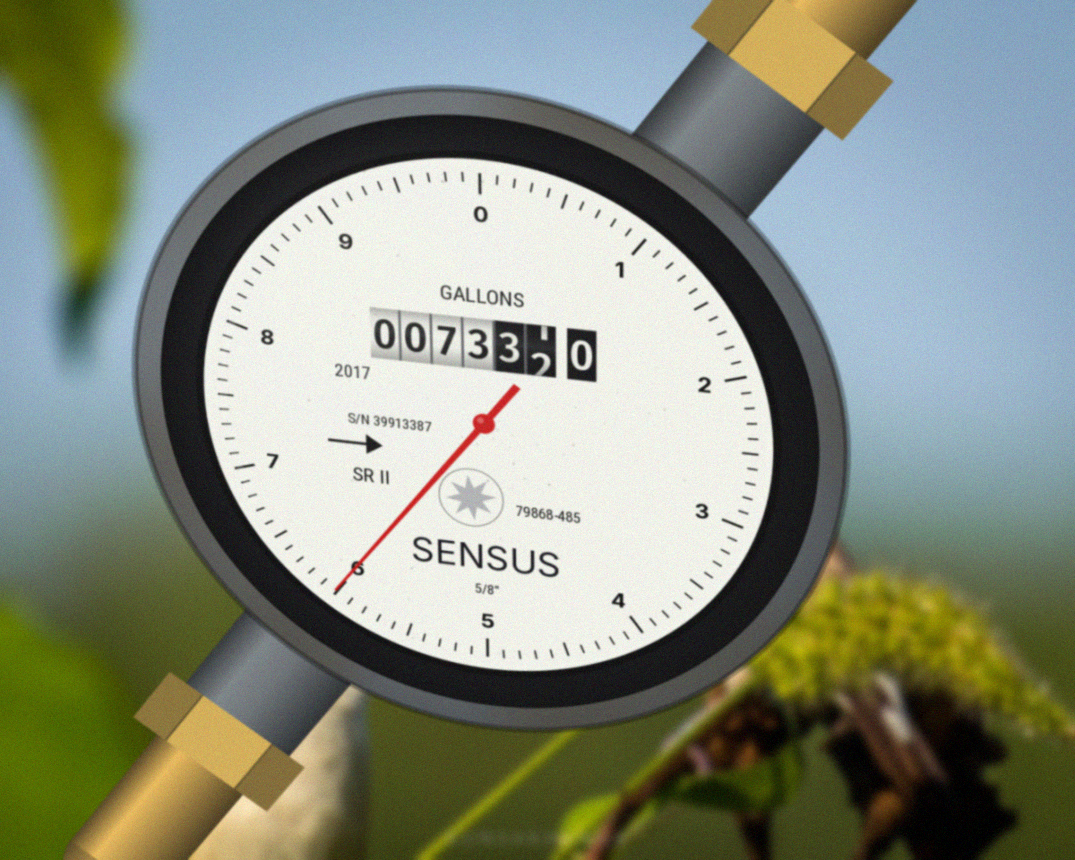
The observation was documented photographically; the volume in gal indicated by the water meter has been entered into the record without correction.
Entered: 73316.0 gal
